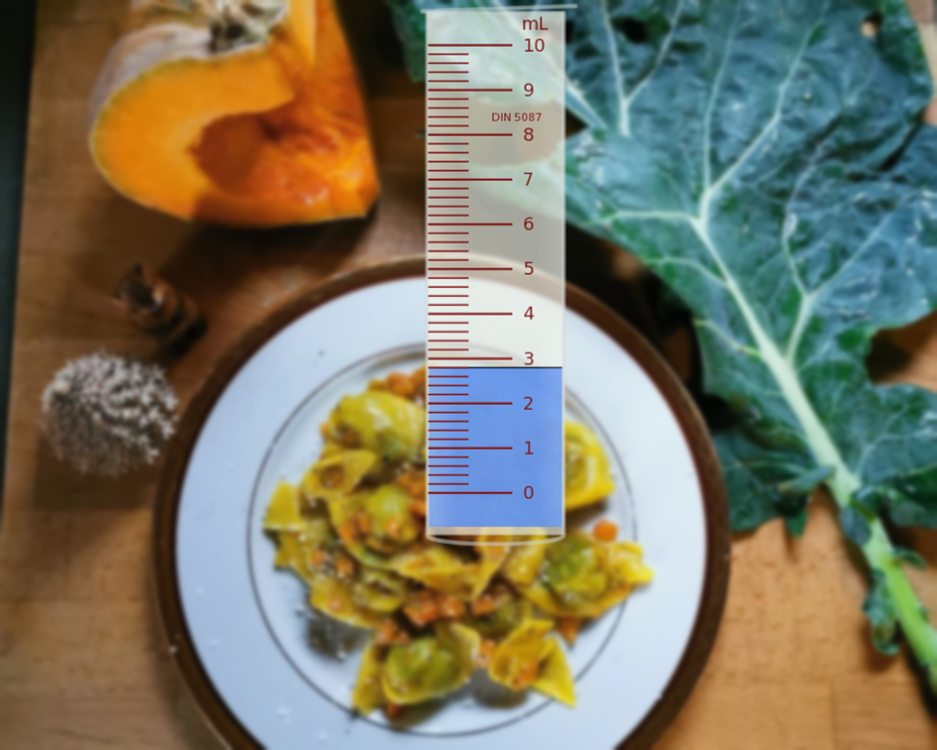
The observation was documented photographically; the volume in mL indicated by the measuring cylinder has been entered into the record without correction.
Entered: 2.8 mL
